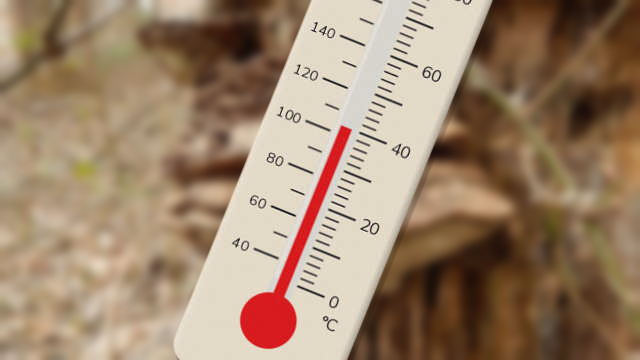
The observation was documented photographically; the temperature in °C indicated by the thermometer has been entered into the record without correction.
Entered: 40 °C
